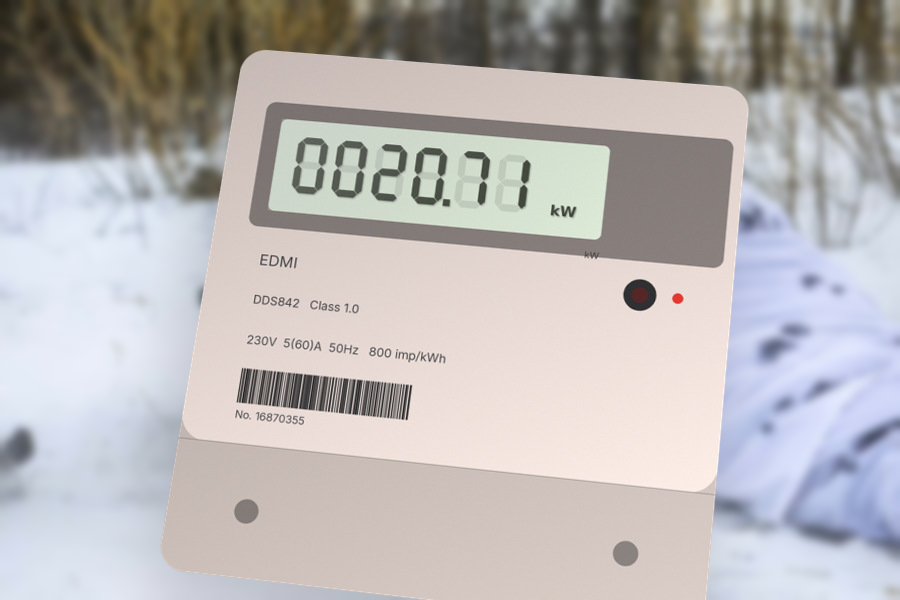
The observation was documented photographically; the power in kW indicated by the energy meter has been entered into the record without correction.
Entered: 20.71 kW
